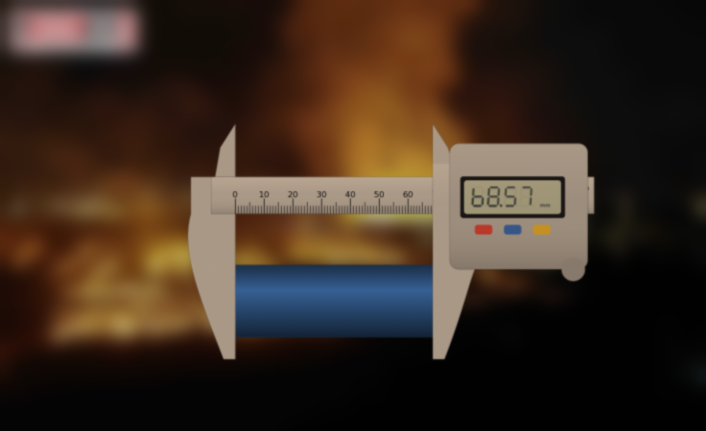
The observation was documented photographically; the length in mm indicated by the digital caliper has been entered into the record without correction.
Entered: 68.57 mm
